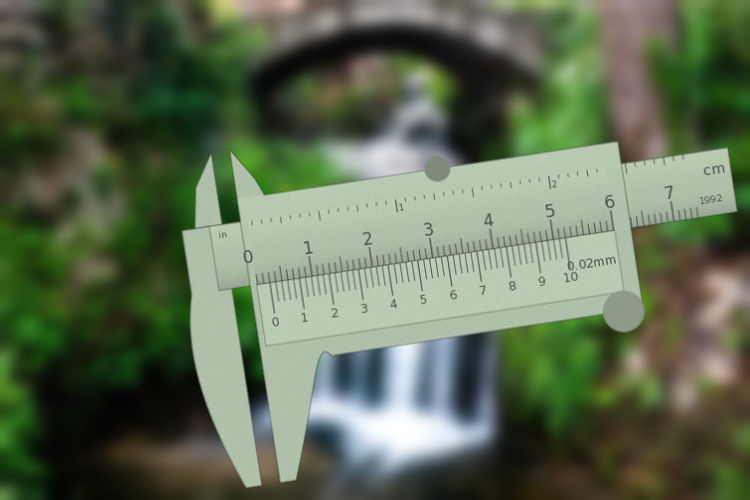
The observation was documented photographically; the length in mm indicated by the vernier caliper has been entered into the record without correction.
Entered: 3.0 mm
